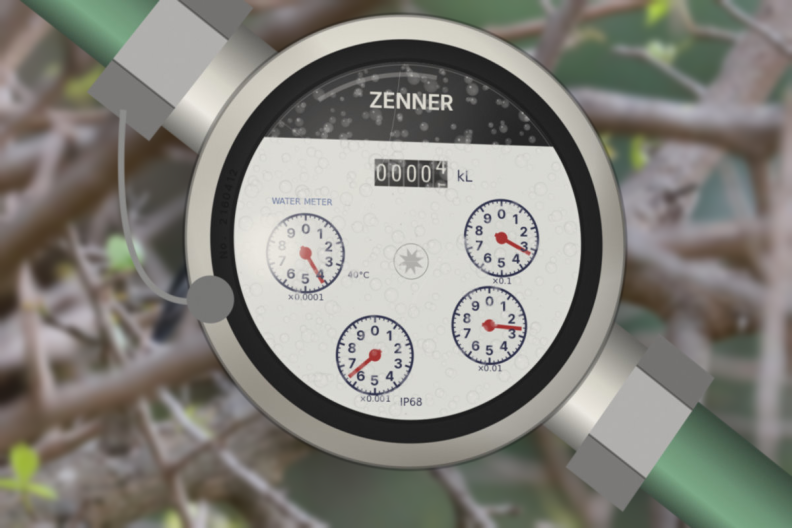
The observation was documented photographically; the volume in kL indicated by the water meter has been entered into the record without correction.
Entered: 4.3264 kL
